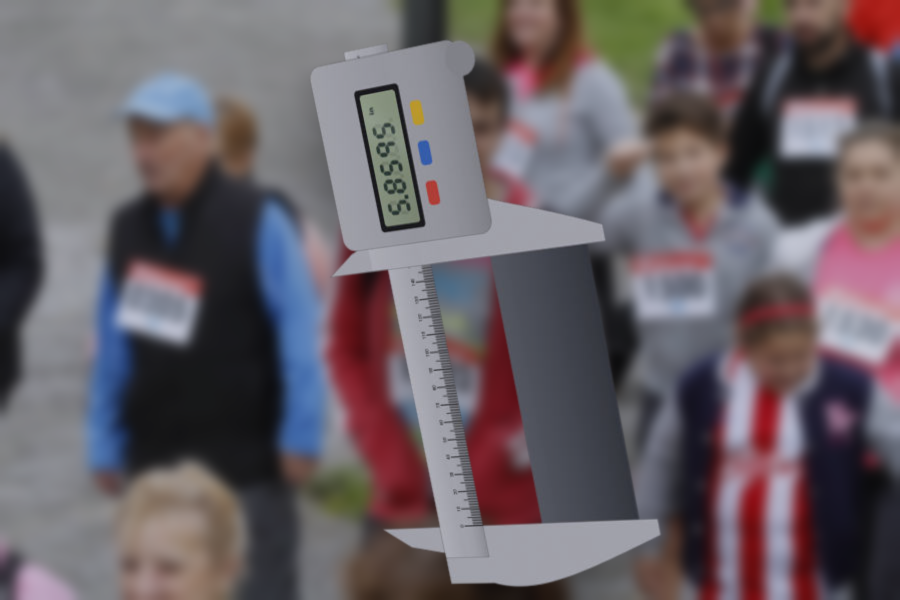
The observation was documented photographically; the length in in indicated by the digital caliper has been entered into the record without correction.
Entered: 5.8595 in
